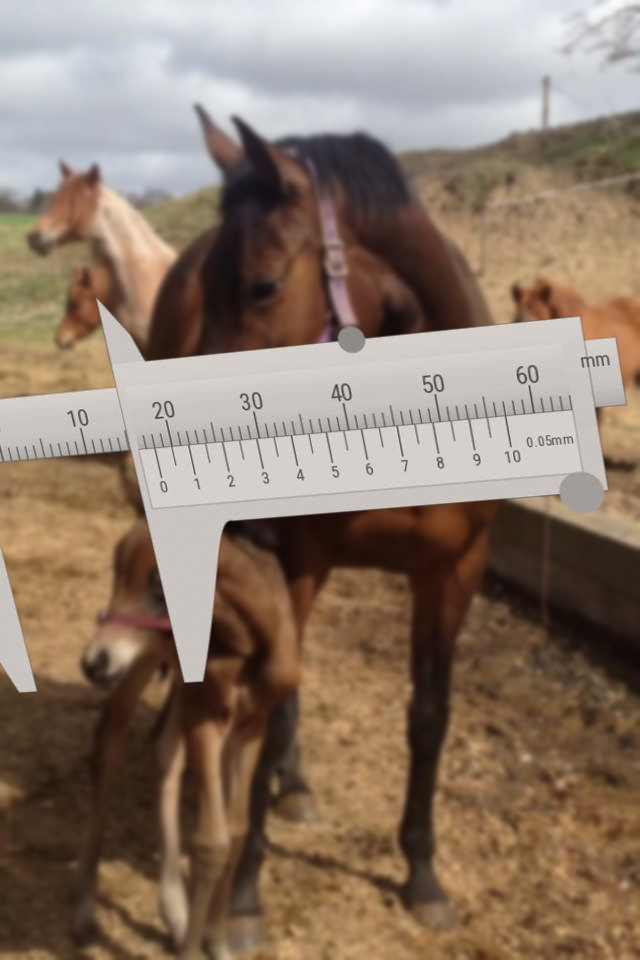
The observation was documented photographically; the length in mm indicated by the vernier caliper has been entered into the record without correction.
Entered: 18.0 mm
